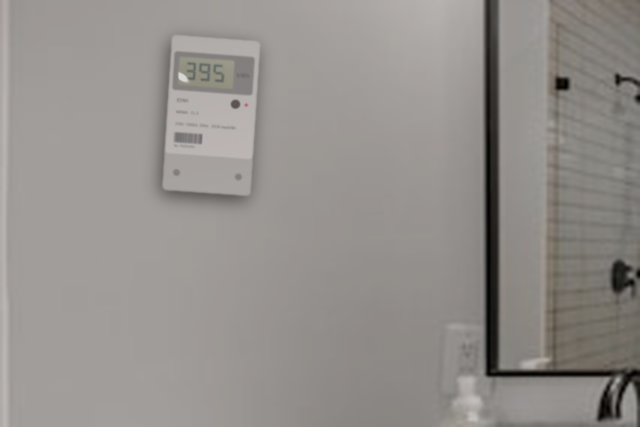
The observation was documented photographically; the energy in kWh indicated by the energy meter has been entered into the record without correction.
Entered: 395 kWh
